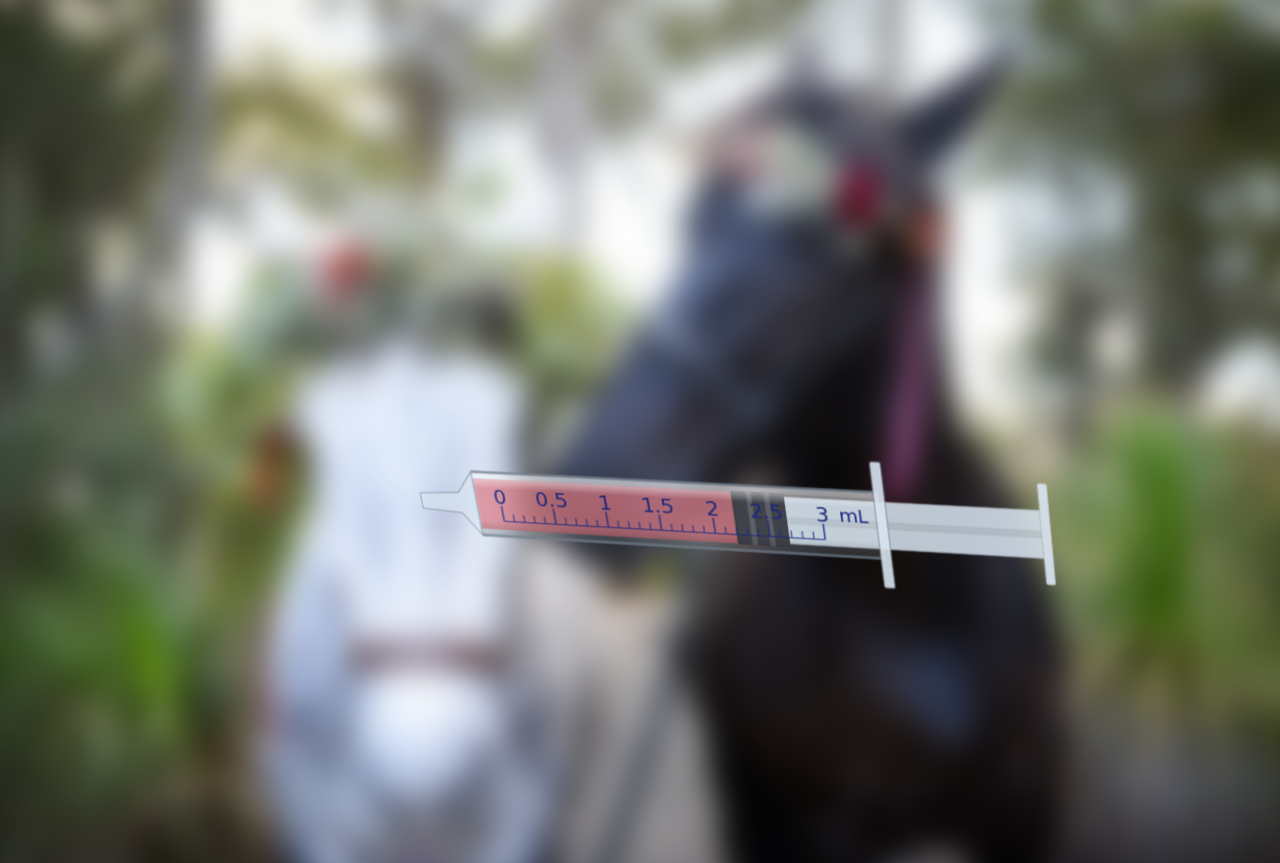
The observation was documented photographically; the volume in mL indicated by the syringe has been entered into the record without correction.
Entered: 2.2 mL
